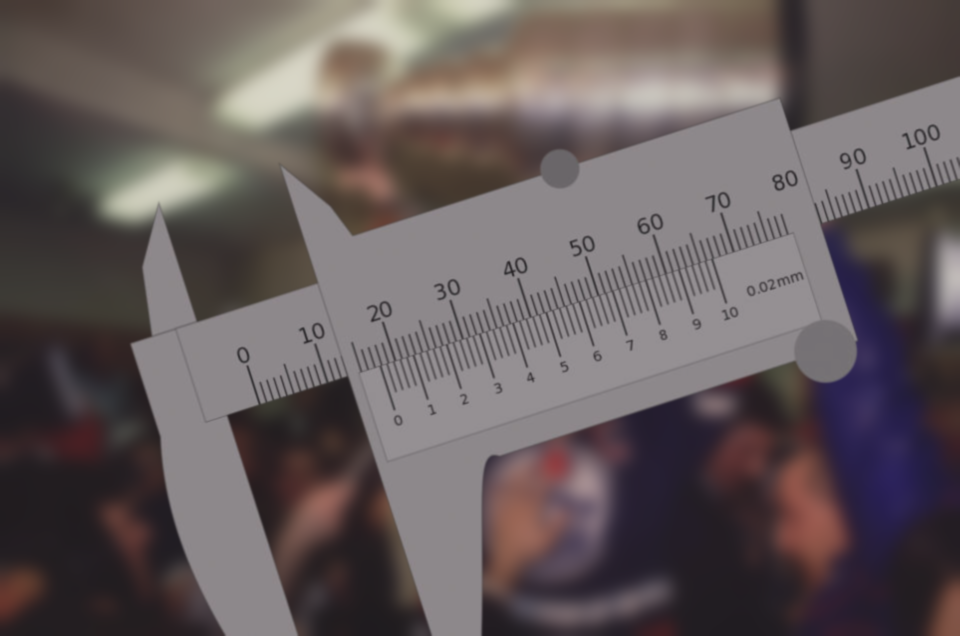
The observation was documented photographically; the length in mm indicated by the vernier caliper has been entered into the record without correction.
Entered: 17.8 mm
